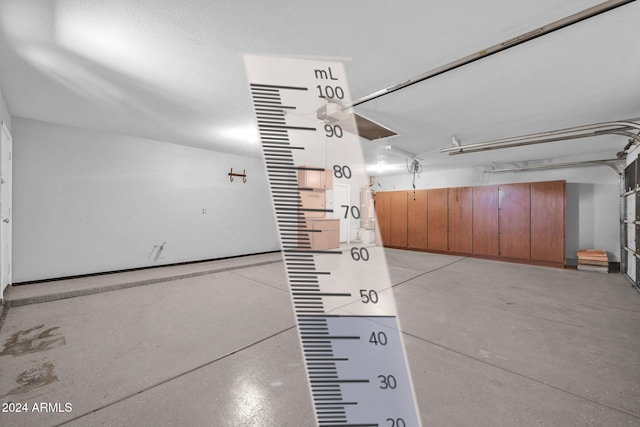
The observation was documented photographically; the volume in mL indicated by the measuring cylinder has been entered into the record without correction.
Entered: 45 mL
